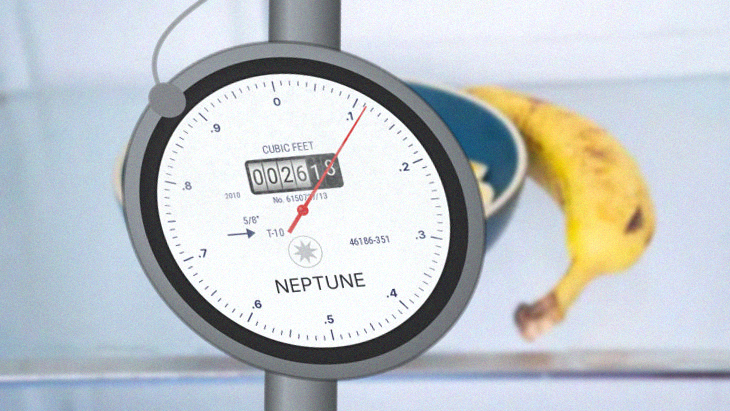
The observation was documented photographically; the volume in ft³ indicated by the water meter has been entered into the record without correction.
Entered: 2618.11 ft³
